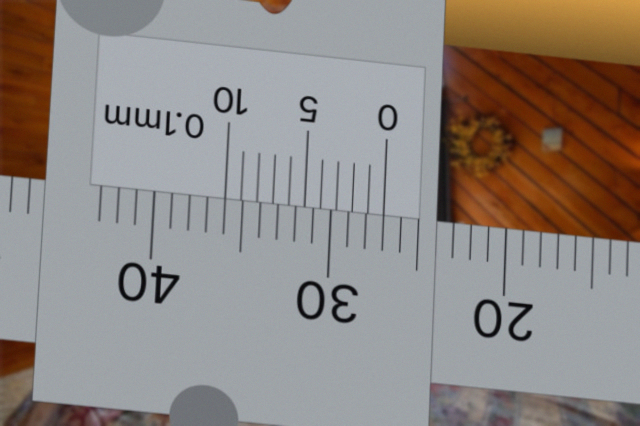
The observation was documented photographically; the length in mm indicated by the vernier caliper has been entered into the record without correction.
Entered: 27.0 mm
